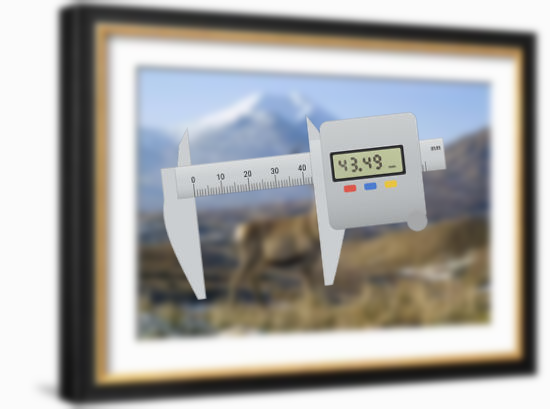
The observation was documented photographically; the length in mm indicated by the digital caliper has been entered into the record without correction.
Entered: 43.49 mm
